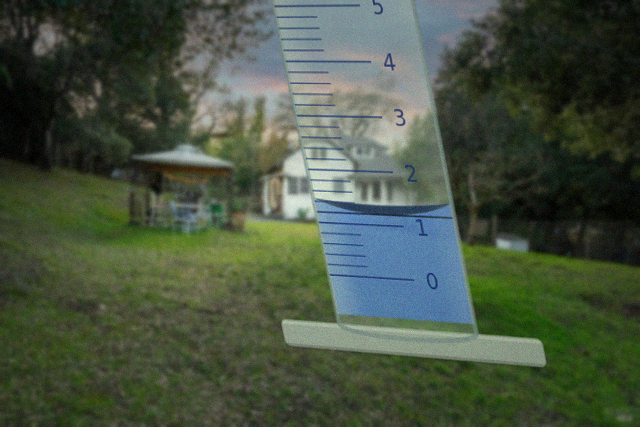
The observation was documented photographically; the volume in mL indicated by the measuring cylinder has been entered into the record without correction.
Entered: 1.2 mL
